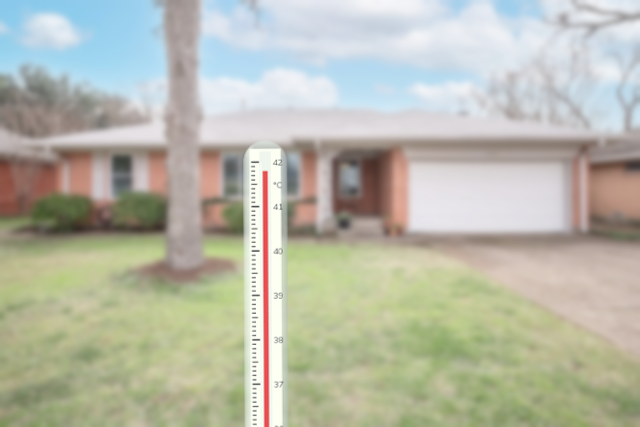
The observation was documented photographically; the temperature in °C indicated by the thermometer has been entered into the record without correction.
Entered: 41.8 °C
